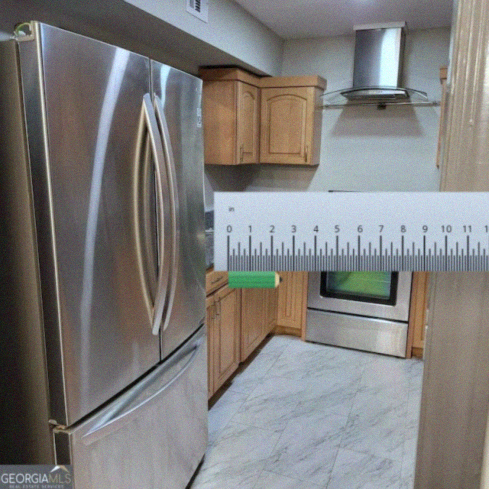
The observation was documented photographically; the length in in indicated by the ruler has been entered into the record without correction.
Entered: 2.5 in
